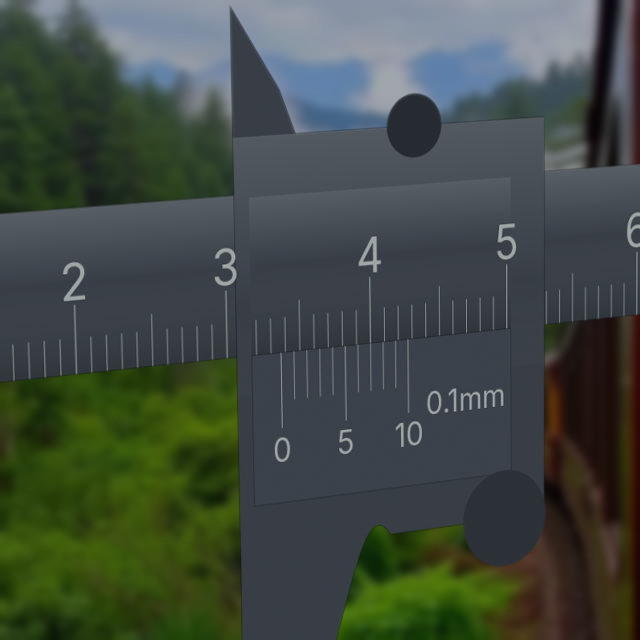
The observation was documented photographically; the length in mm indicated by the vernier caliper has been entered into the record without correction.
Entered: 33.7 mm
